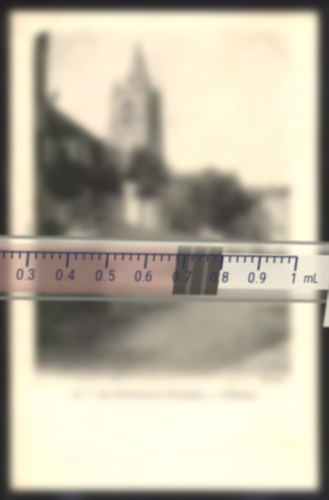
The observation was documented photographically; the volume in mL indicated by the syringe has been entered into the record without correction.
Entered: 0.68 mL
